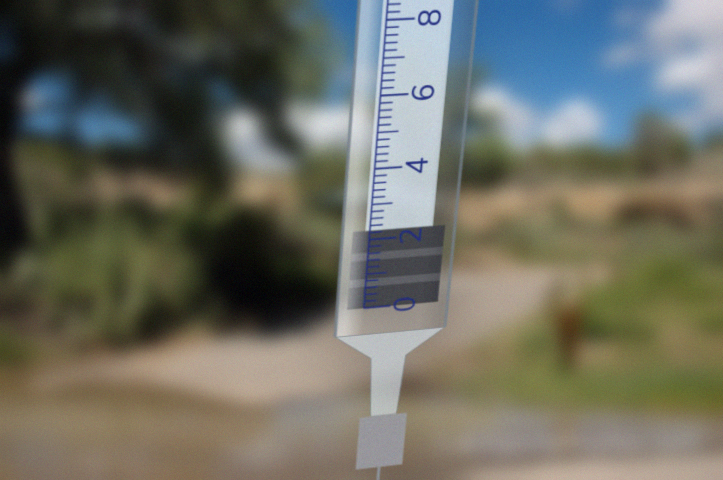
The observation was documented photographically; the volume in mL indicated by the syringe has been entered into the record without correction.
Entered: 0 mL
